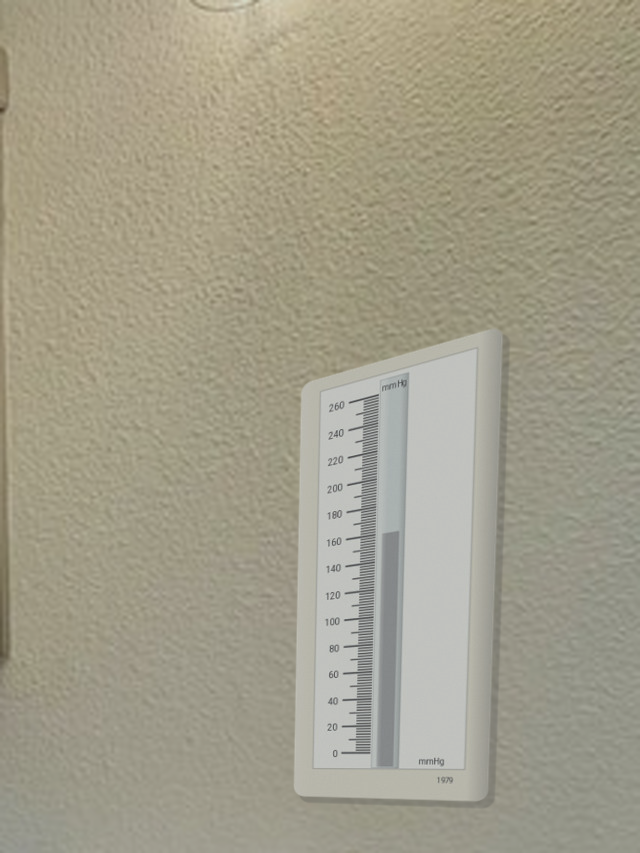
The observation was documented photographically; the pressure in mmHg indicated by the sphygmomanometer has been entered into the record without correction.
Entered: 160 mmHg
